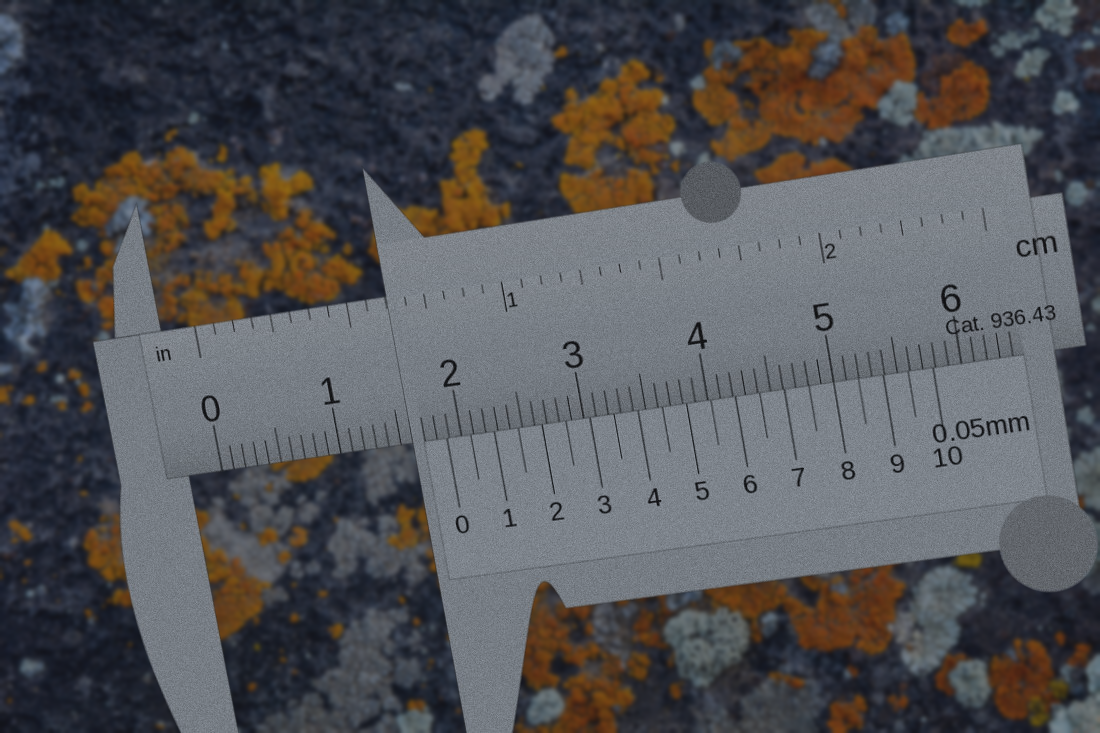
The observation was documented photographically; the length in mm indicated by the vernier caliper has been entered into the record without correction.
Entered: 18.8 mm
